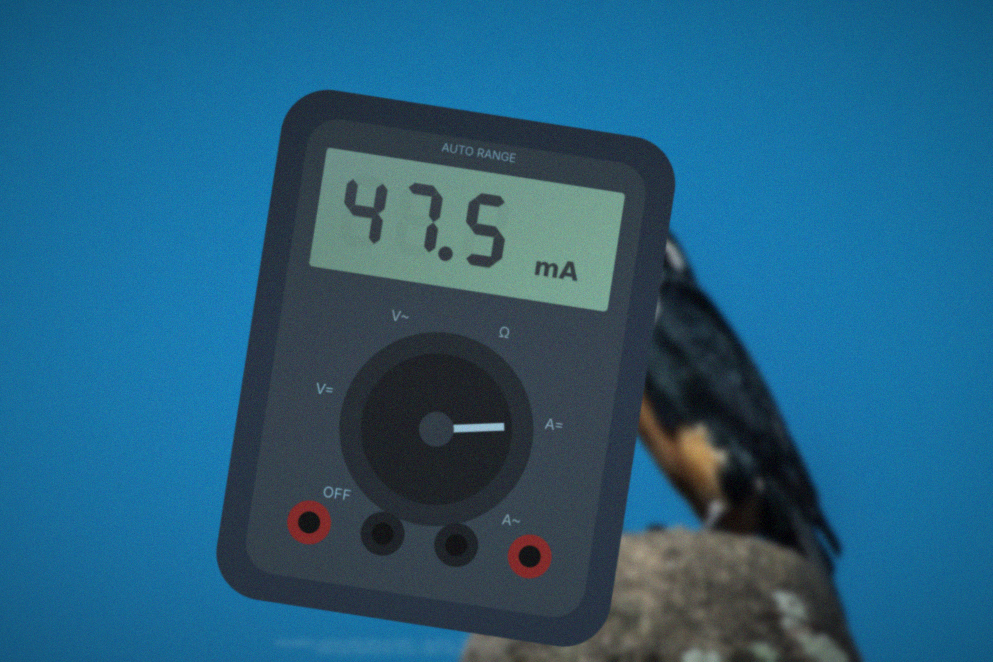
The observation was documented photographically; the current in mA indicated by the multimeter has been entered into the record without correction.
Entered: 47.5 mA
